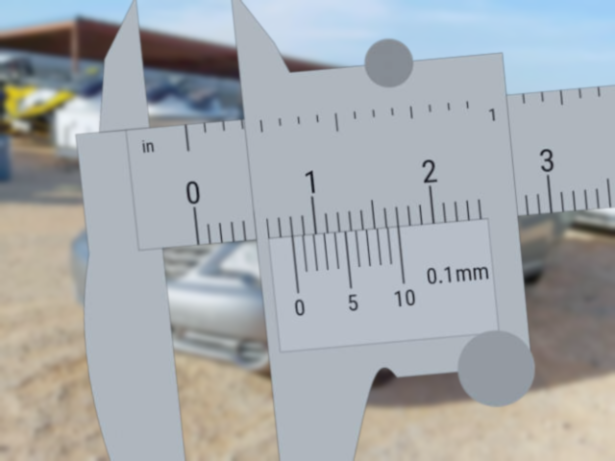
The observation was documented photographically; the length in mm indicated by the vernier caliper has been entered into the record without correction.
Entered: 8.0 mm
